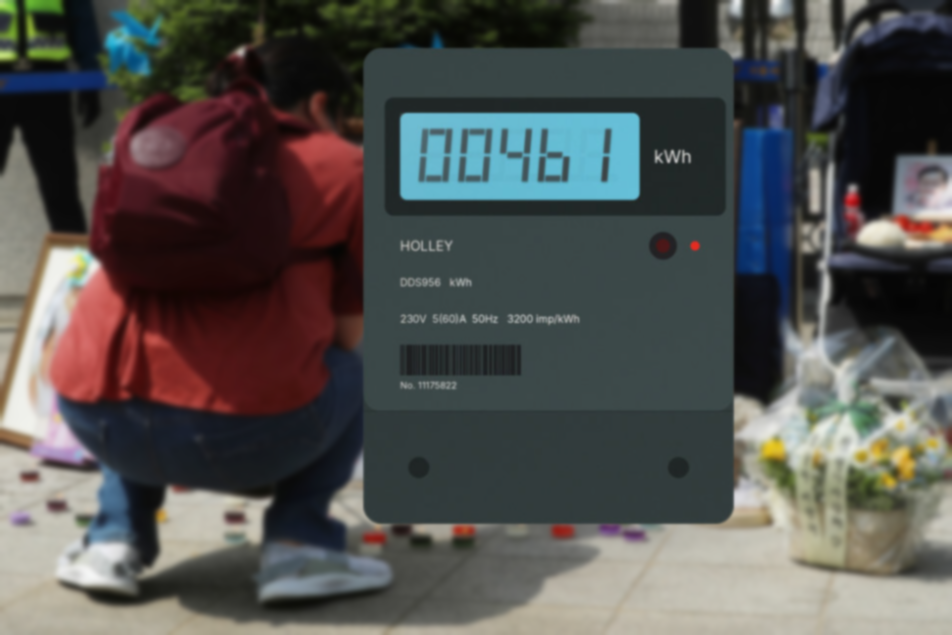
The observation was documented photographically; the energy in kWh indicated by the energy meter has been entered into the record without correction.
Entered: 461 kWh
